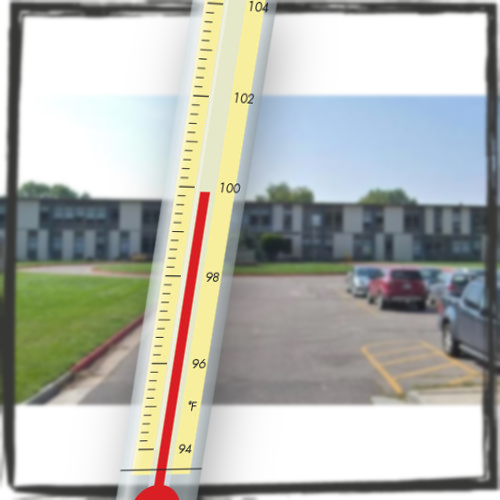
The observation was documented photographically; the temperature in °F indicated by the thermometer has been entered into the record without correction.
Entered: 99.9 °F
